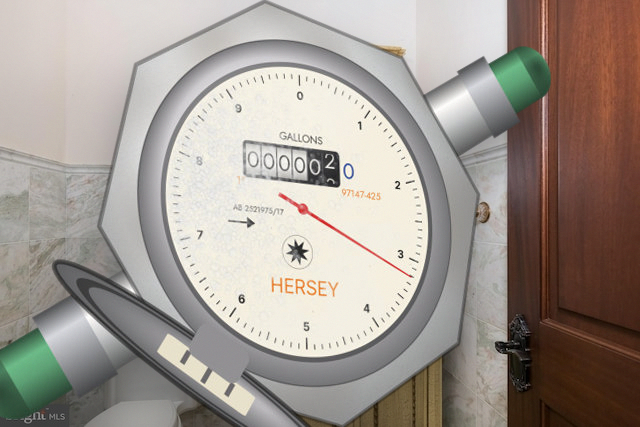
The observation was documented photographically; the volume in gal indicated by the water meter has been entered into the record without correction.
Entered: 23.2 gal
